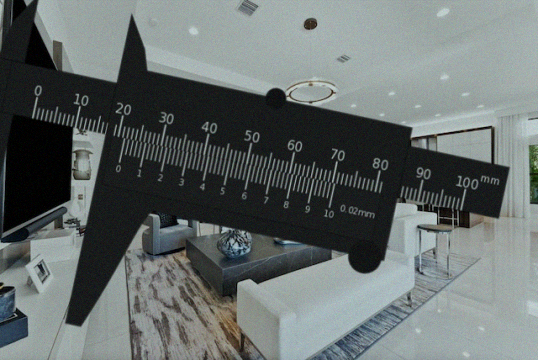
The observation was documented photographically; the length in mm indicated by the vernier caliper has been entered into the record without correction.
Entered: 21.5 mm
